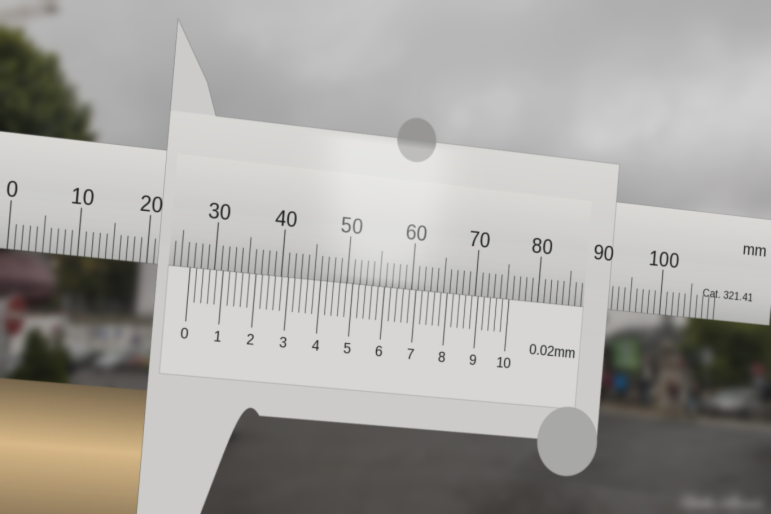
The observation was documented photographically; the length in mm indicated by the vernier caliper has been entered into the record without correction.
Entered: 26.4 mm
